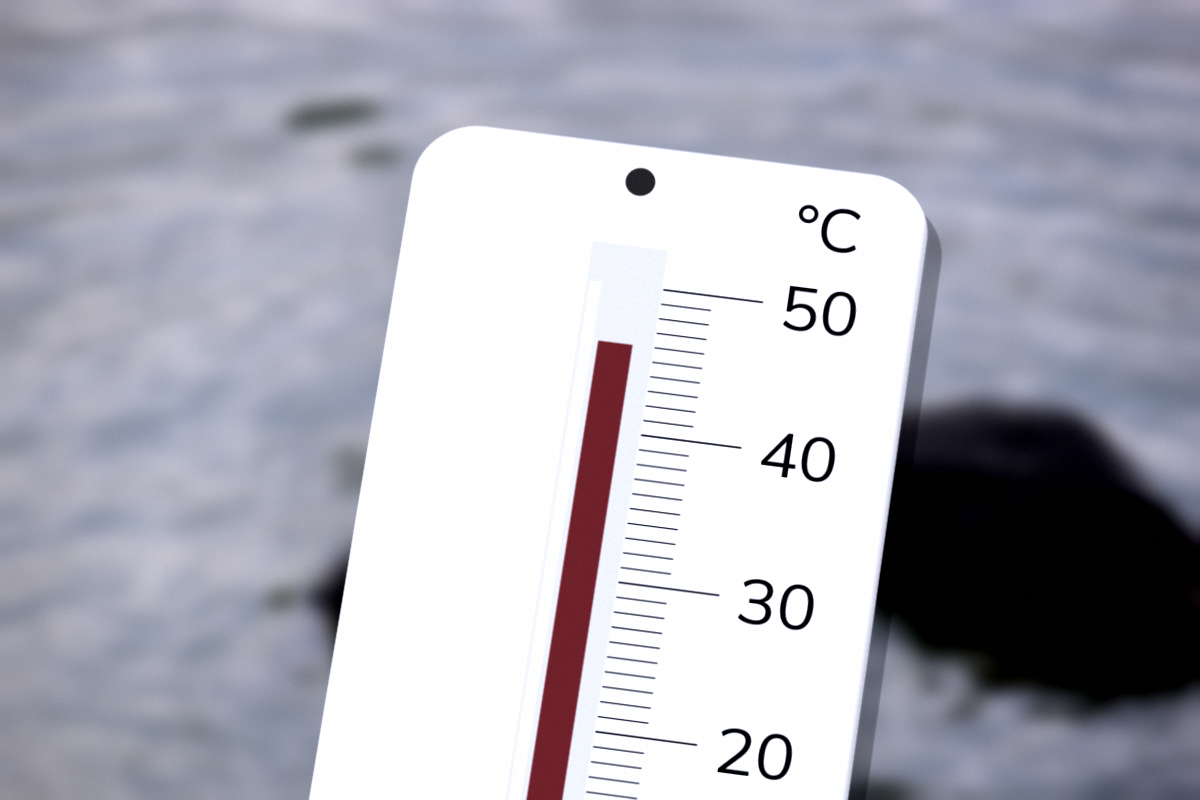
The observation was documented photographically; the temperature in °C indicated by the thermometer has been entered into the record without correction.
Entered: 46 °C
